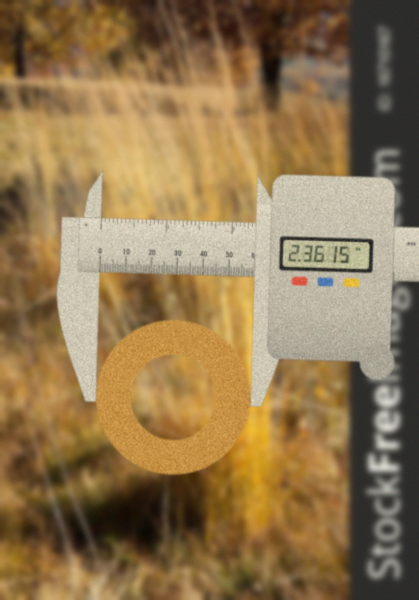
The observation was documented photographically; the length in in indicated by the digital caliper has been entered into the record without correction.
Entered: 2.3615 in
